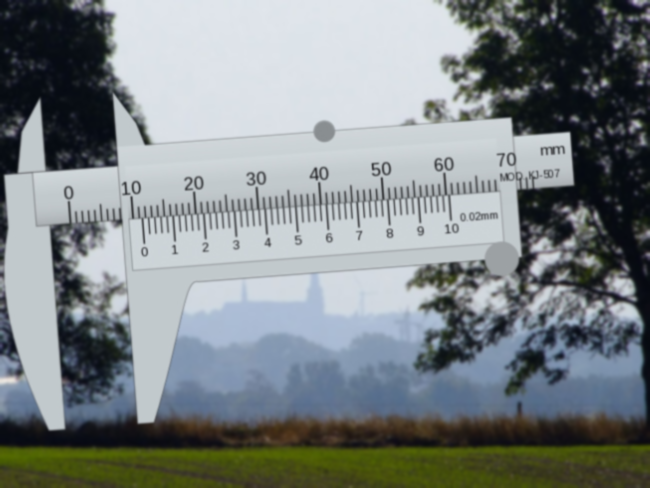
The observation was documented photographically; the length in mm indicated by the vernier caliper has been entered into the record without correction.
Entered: 11.5 mm
